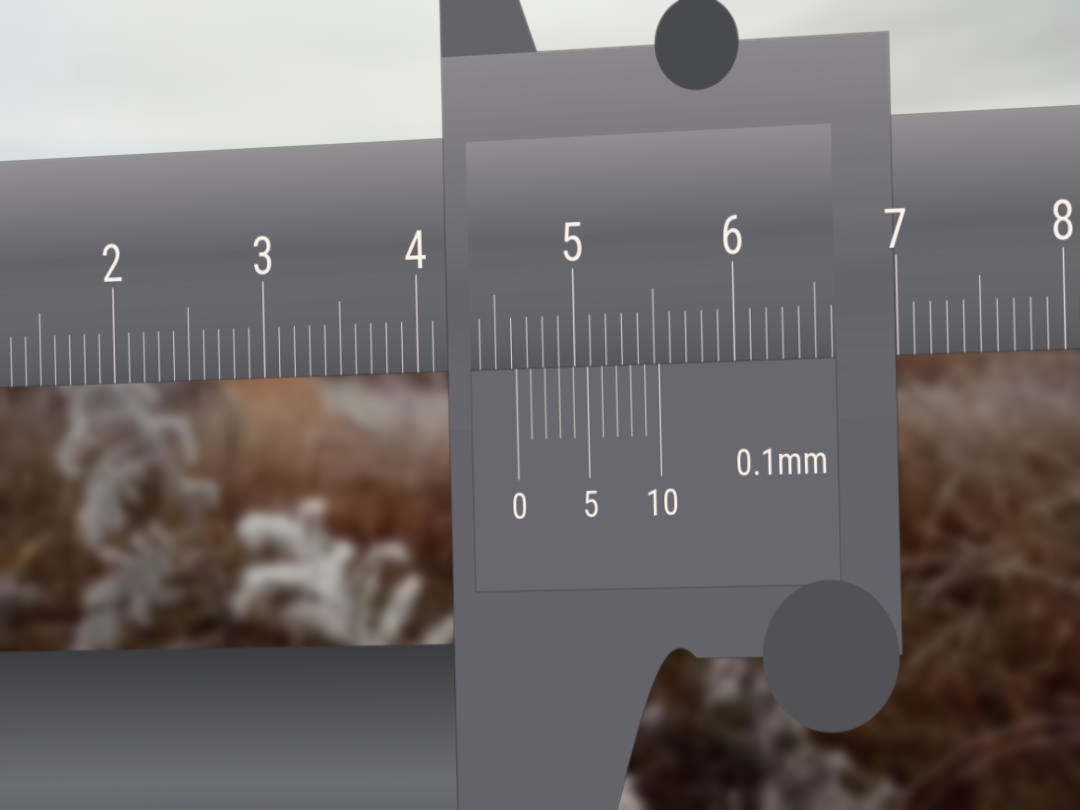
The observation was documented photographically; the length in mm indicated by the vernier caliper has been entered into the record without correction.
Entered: 46.3 mm
